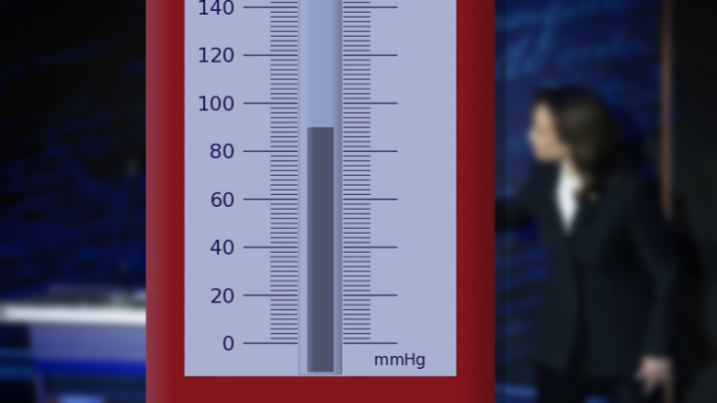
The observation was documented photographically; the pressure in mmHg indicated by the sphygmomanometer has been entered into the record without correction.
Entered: 90 mmHg
